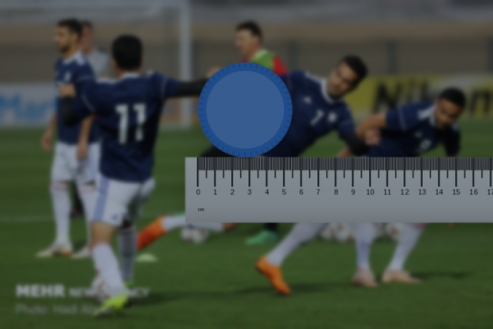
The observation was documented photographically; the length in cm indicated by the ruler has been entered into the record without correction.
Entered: 5.5 cm
